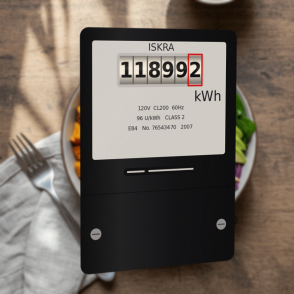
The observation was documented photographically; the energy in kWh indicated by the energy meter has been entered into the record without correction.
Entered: 11899.2 kWh
